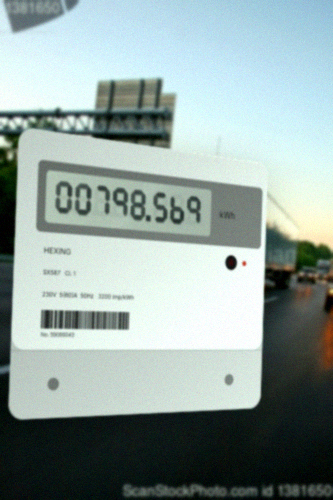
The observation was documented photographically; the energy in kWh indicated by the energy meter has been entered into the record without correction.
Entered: 798.569 kWh
